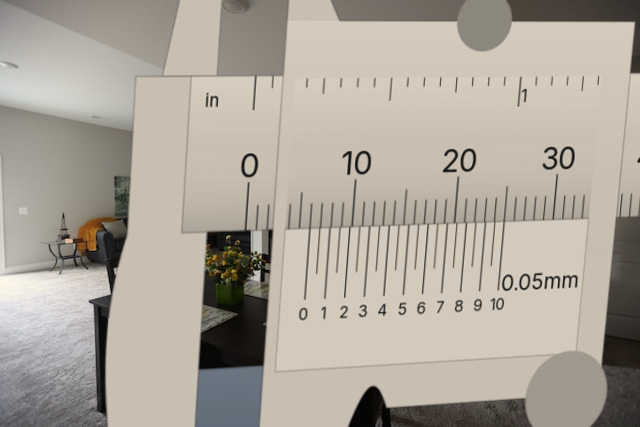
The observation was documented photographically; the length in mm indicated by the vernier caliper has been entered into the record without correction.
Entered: 6.0 mm
